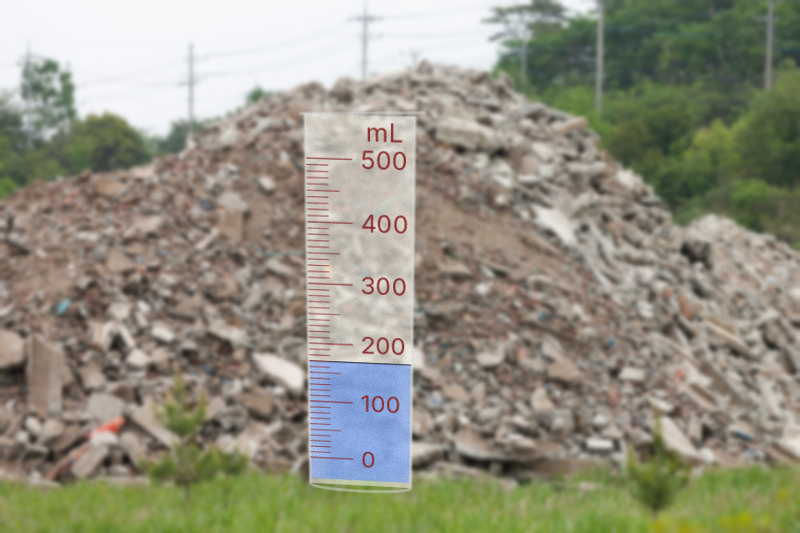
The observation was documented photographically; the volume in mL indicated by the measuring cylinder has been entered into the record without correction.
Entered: 170 mL
